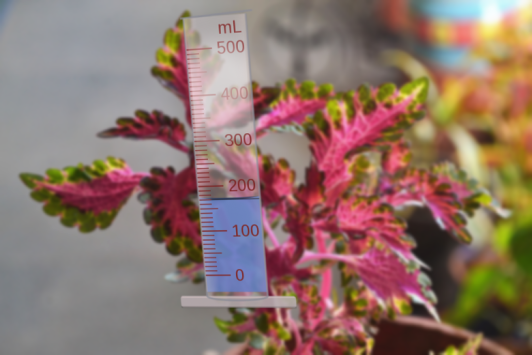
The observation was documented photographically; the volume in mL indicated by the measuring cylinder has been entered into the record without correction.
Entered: 170 mL
